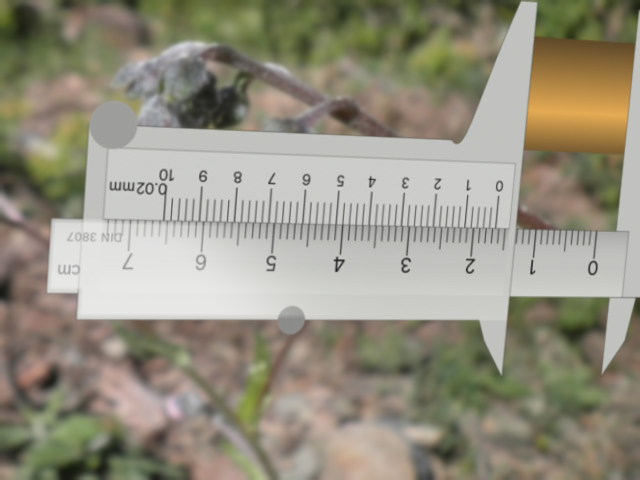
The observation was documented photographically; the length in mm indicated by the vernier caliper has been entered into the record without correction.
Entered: 16.5 mm
